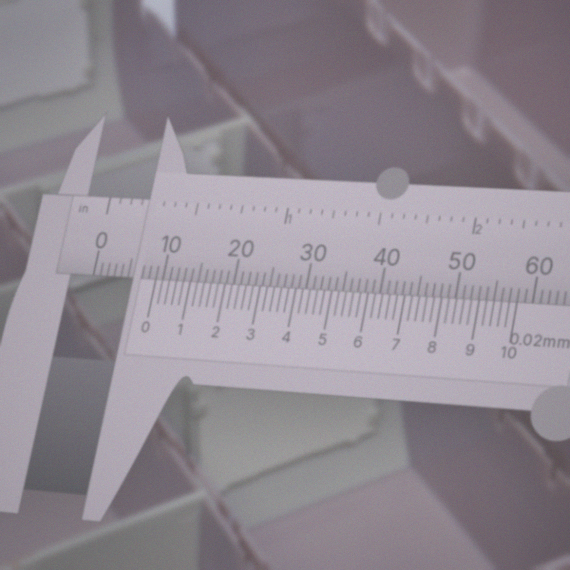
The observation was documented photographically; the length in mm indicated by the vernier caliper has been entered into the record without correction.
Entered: 9.0 mm
